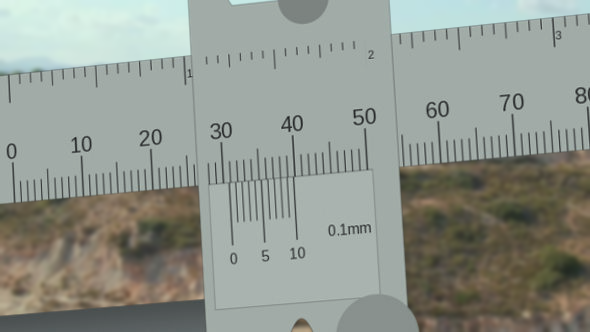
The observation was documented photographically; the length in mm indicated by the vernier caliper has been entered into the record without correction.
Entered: 30.8 mm
